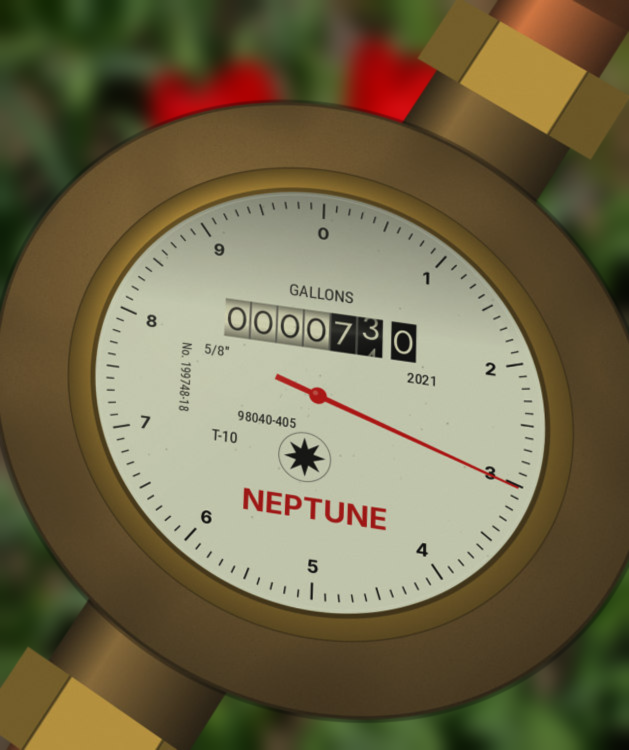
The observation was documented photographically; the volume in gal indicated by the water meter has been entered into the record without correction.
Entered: 733.0 gal
